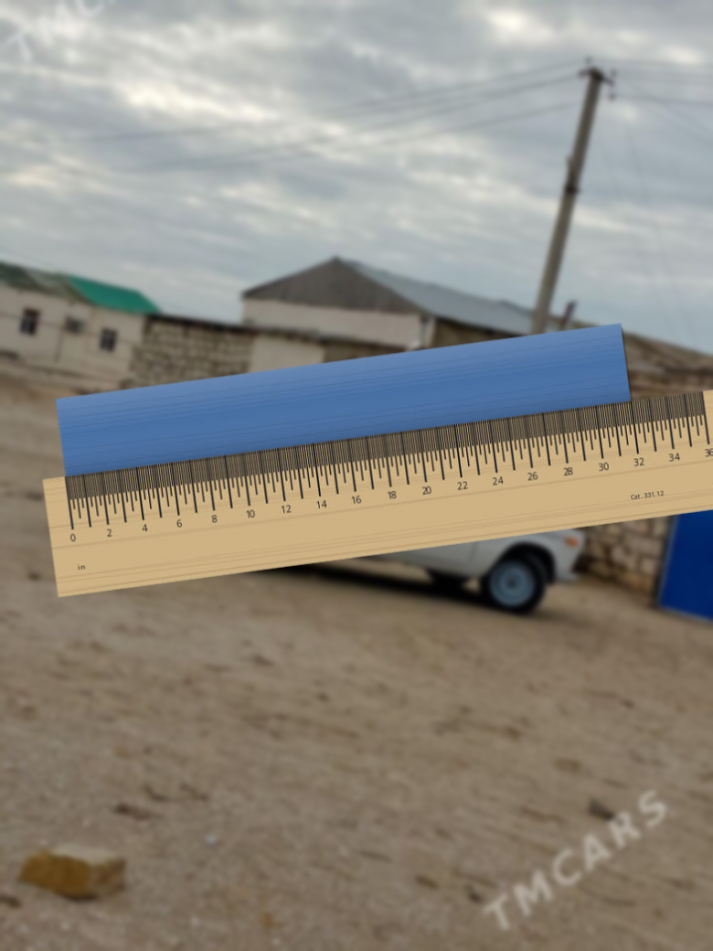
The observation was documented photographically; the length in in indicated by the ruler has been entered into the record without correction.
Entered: 32 in
